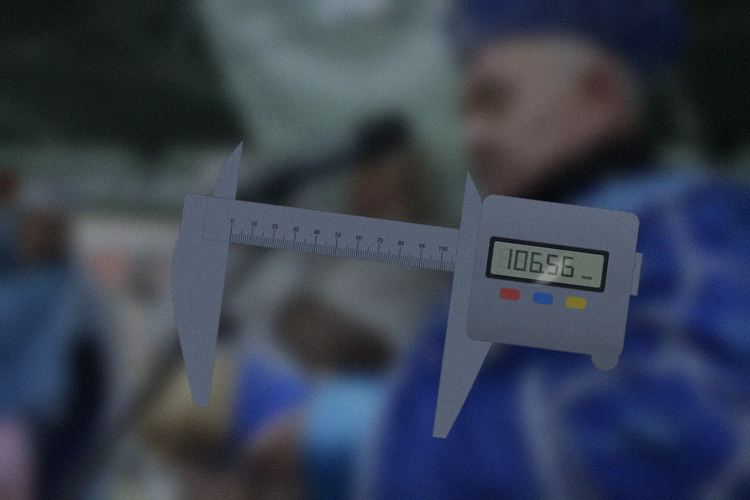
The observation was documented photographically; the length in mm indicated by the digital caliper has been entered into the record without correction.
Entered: 106.56 mm
